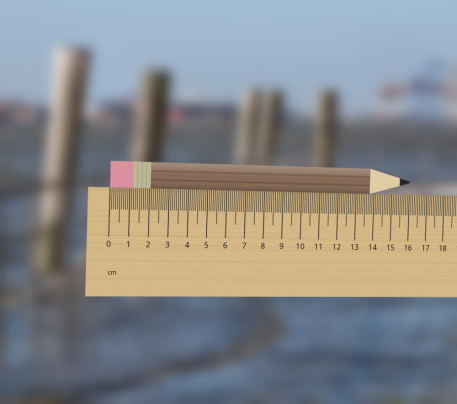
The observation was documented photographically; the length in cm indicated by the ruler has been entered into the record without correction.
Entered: 16 cm
